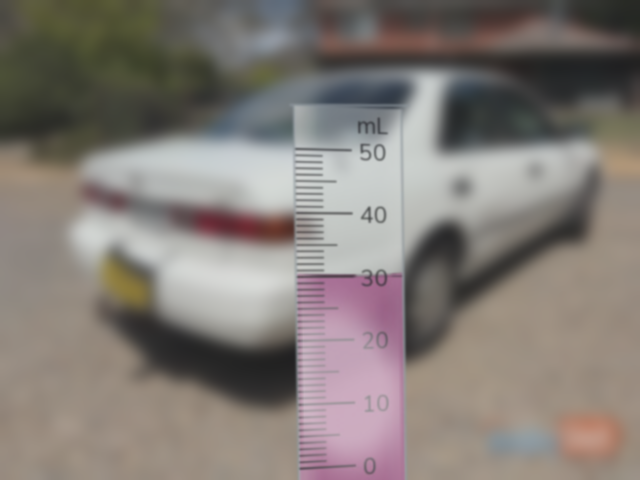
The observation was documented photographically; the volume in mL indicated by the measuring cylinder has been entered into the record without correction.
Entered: 30 mL
